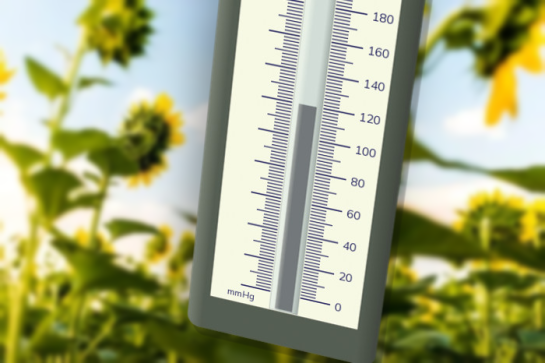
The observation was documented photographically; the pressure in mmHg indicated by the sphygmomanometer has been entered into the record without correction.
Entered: 120 mmHg
